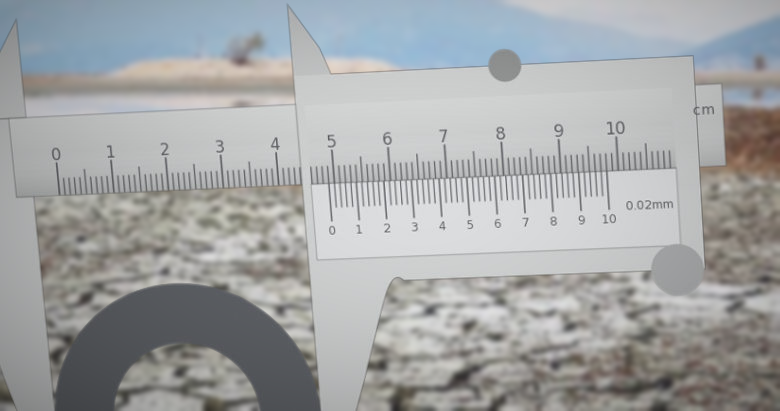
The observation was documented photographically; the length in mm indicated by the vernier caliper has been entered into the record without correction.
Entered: 49.0 mm
